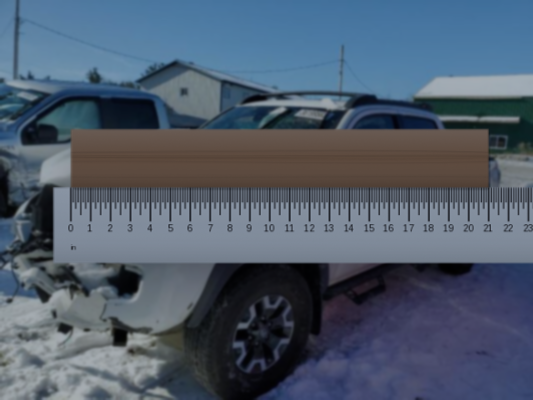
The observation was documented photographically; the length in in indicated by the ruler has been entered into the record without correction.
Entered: 21 in
